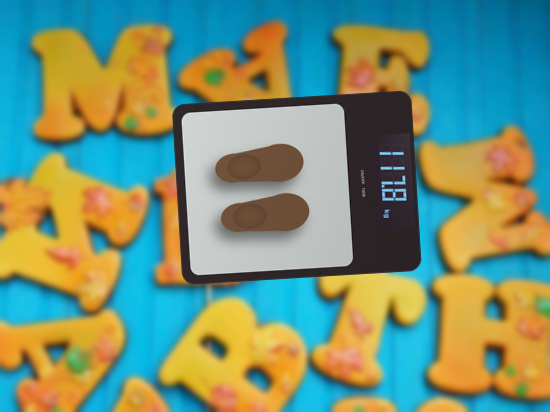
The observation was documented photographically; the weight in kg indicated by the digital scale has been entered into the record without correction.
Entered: 117.8 kg
